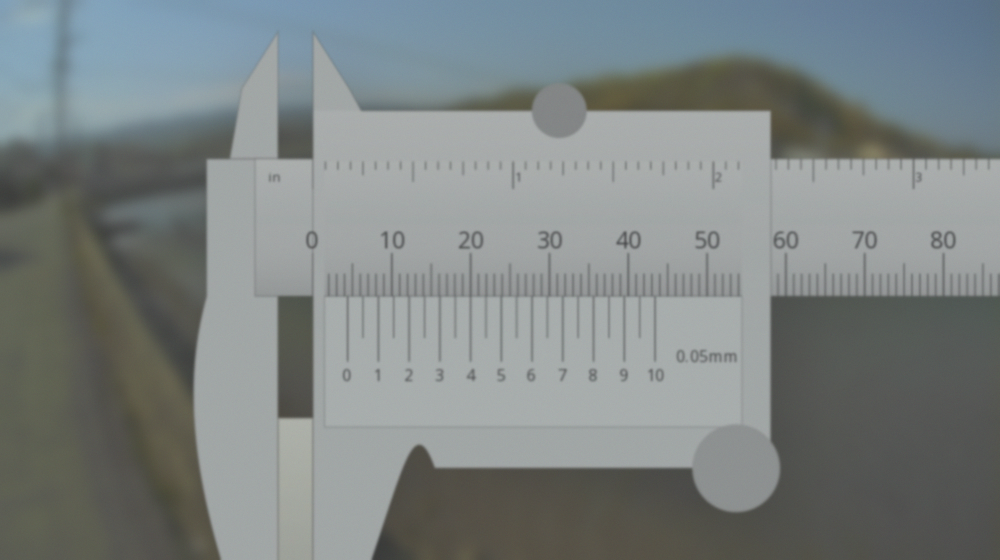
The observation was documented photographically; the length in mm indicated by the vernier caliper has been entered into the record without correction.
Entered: 4.4 mm
